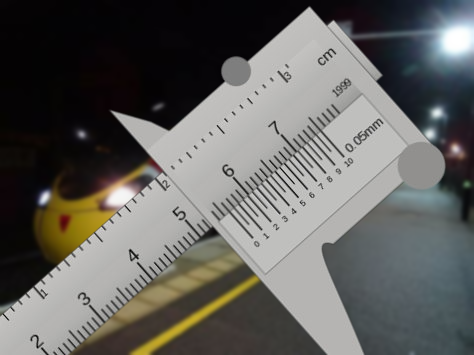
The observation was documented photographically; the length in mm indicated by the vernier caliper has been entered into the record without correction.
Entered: 56.0 mm
